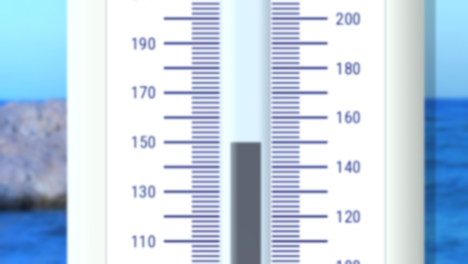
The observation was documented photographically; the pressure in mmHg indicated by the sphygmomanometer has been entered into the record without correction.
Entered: 150 mmHg
